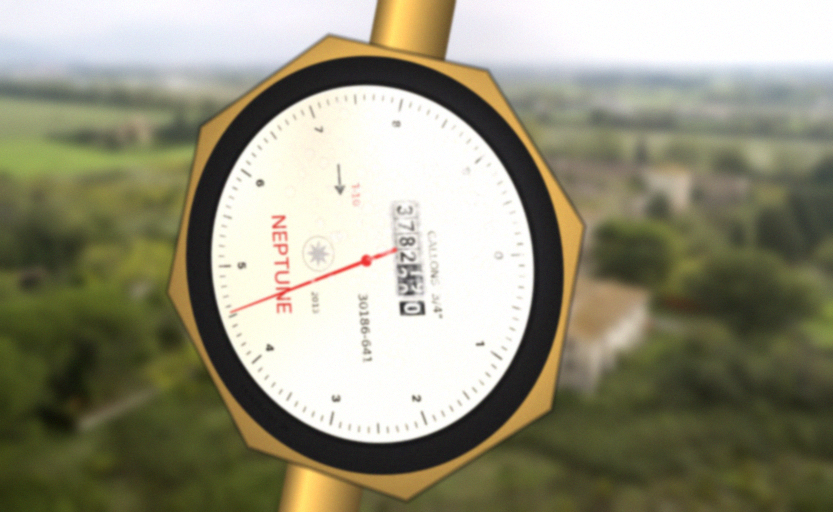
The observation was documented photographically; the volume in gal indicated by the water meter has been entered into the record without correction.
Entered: 3782194.5 gal
